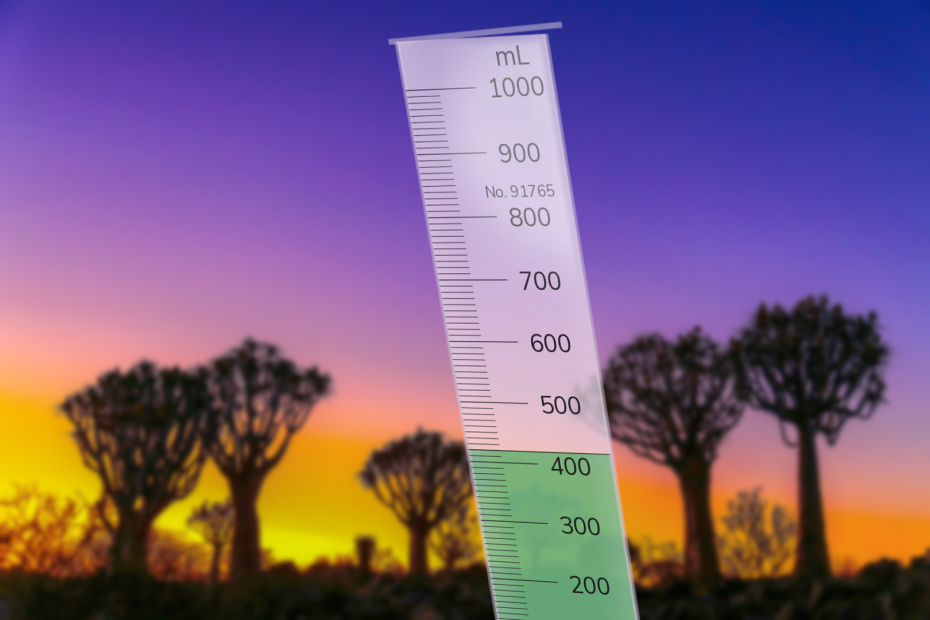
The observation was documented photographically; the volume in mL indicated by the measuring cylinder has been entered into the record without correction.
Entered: 420 mL
